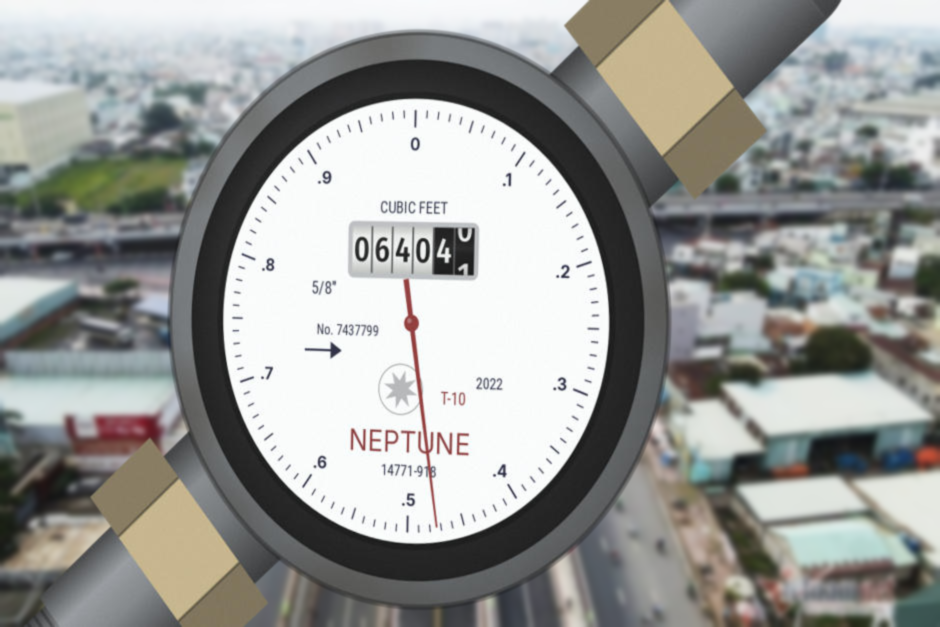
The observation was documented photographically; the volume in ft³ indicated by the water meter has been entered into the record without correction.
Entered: 64040.47 ft³
